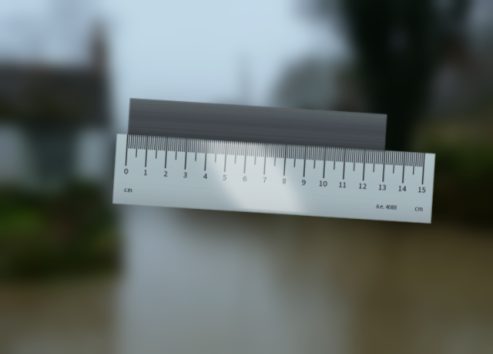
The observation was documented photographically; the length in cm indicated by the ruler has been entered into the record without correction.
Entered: 13 cm
